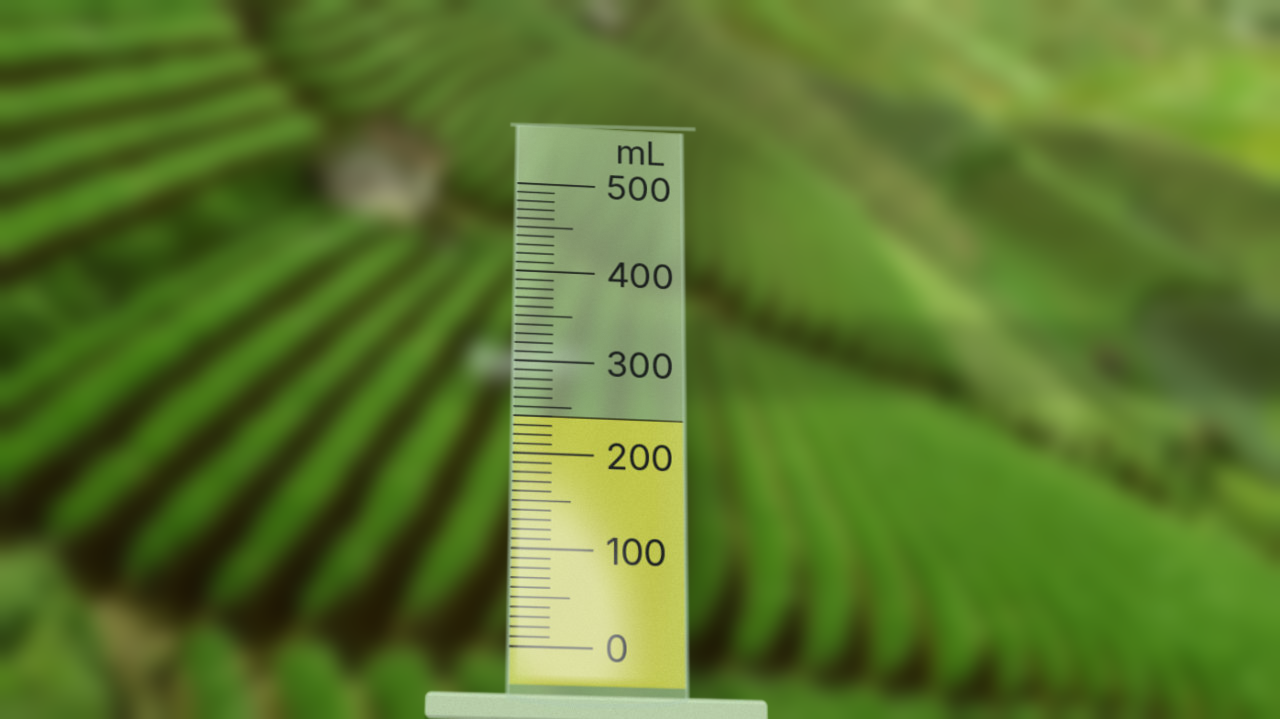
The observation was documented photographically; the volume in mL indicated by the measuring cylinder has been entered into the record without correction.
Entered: 240 mL
